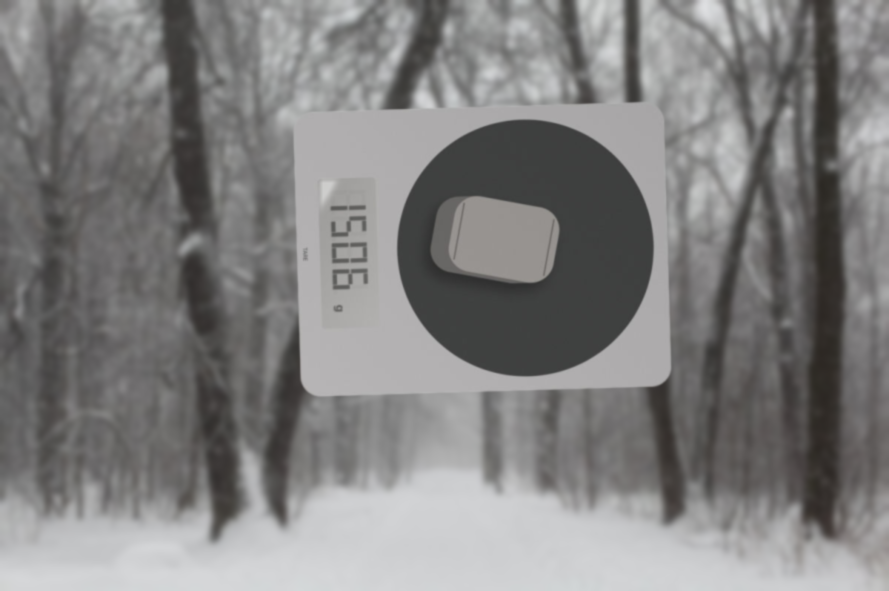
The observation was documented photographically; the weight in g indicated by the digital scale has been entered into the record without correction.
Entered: 1506 g
